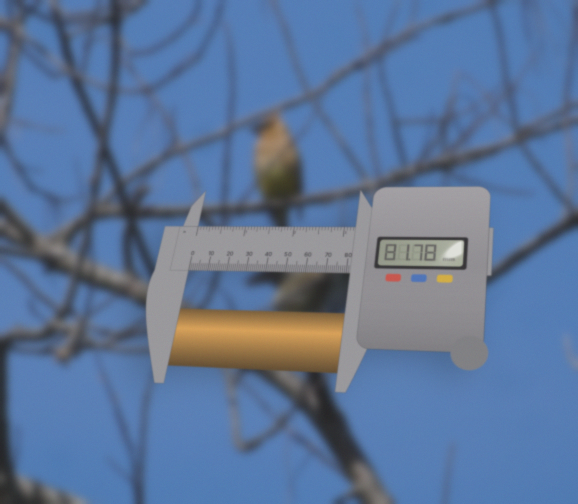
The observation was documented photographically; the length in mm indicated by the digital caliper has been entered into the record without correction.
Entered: 81.78 mm
